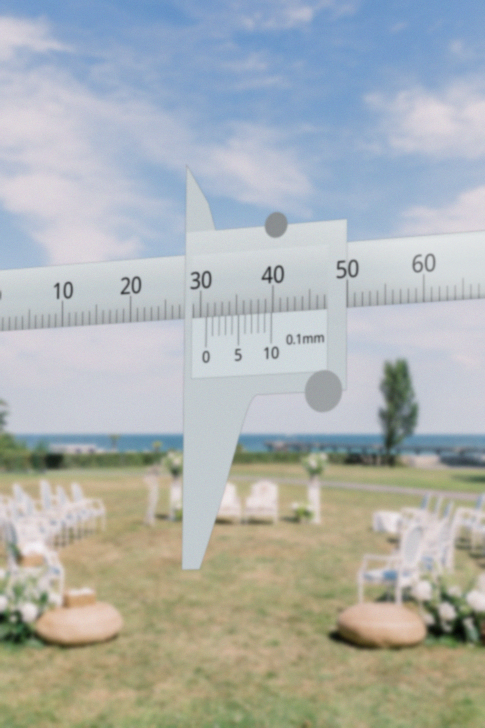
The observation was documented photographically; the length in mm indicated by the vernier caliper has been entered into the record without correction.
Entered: 30.8 mm
